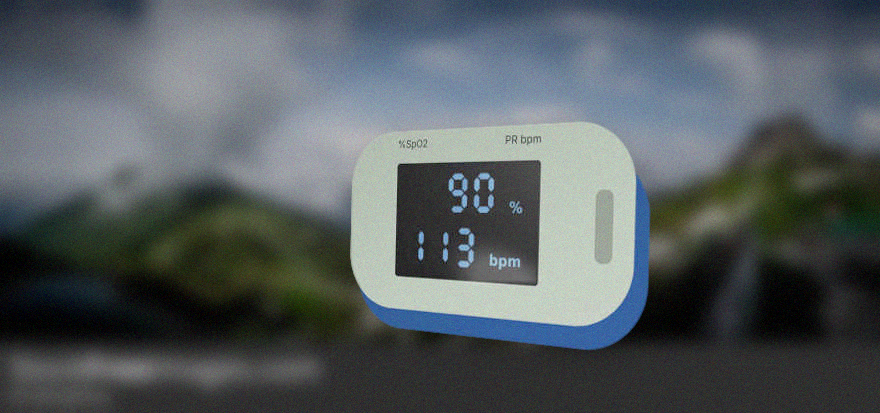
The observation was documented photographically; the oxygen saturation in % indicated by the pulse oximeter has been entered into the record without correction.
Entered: 90 %
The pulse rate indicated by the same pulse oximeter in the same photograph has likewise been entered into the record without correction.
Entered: 113 bpm
